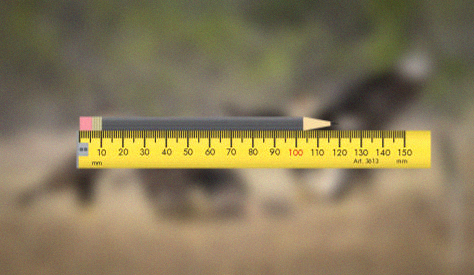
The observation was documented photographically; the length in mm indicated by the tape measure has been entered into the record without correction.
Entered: 120 mm
